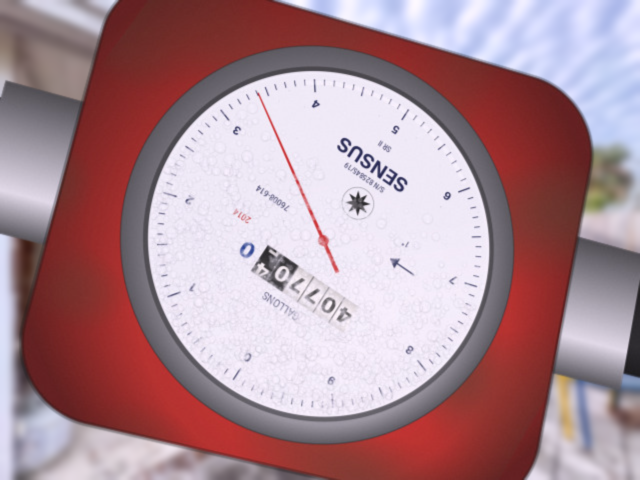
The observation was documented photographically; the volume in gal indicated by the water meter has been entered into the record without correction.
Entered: 4077043.4 gal
